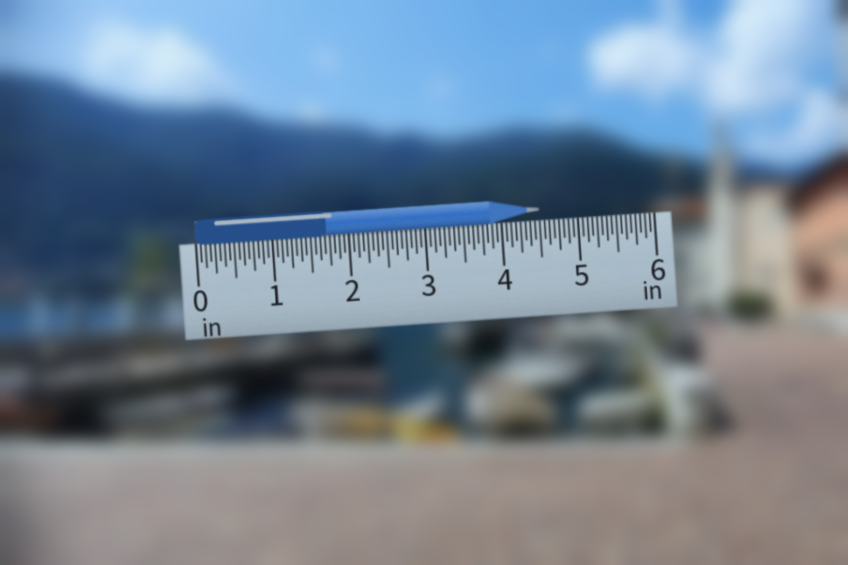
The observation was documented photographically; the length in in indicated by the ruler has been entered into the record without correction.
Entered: 4.5 in
